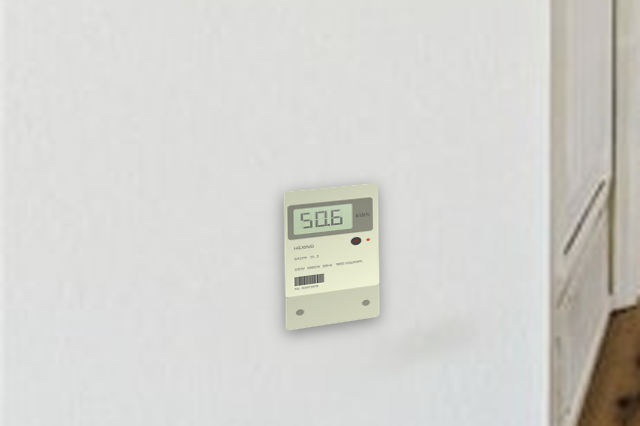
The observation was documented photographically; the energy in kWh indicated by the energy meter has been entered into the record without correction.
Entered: 50.6 kWh
